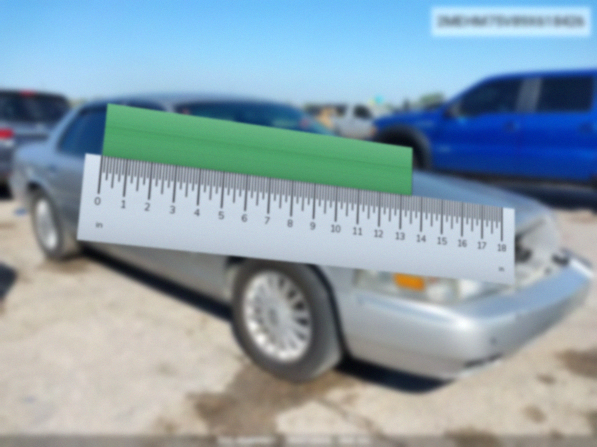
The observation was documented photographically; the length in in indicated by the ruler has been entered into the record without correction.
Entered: 13.5 in
